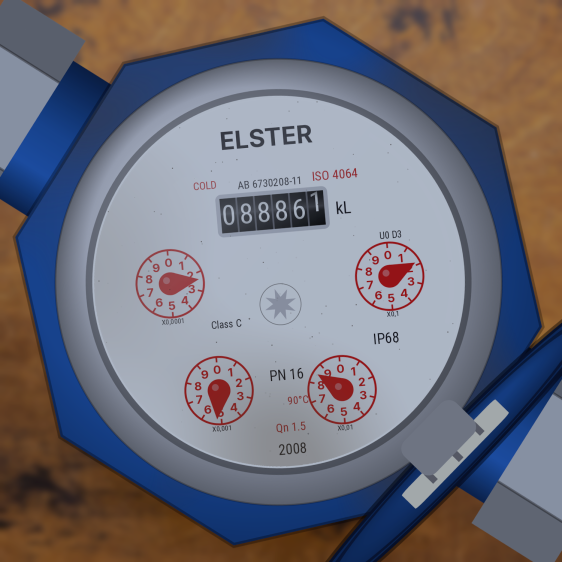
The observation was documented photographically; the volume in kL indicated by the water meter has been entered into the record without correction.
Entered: 88861.1852 kL
